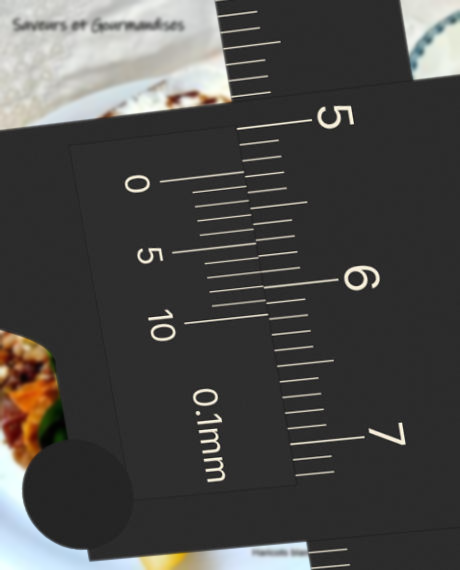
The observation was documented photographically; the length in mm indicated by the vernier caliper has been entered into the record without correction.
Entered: 52.7 mm
